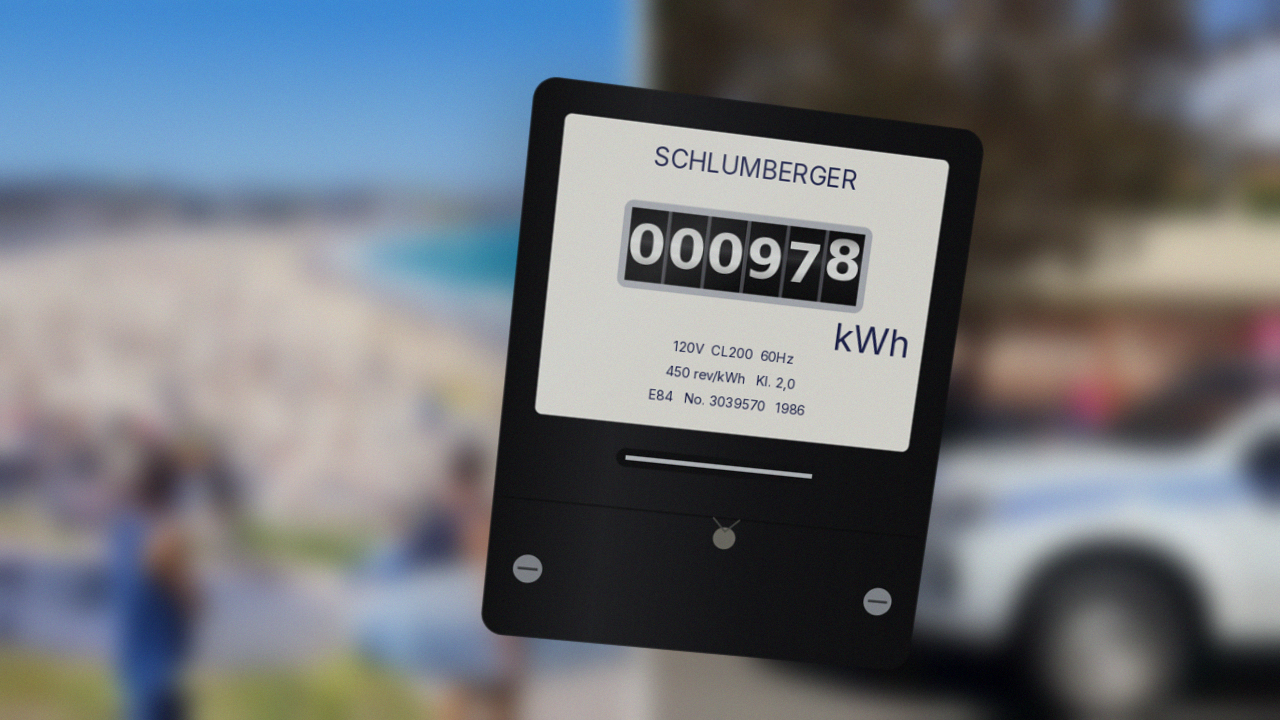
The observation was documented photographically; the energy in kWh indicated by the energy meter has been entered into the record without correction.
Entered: 978 kWh
